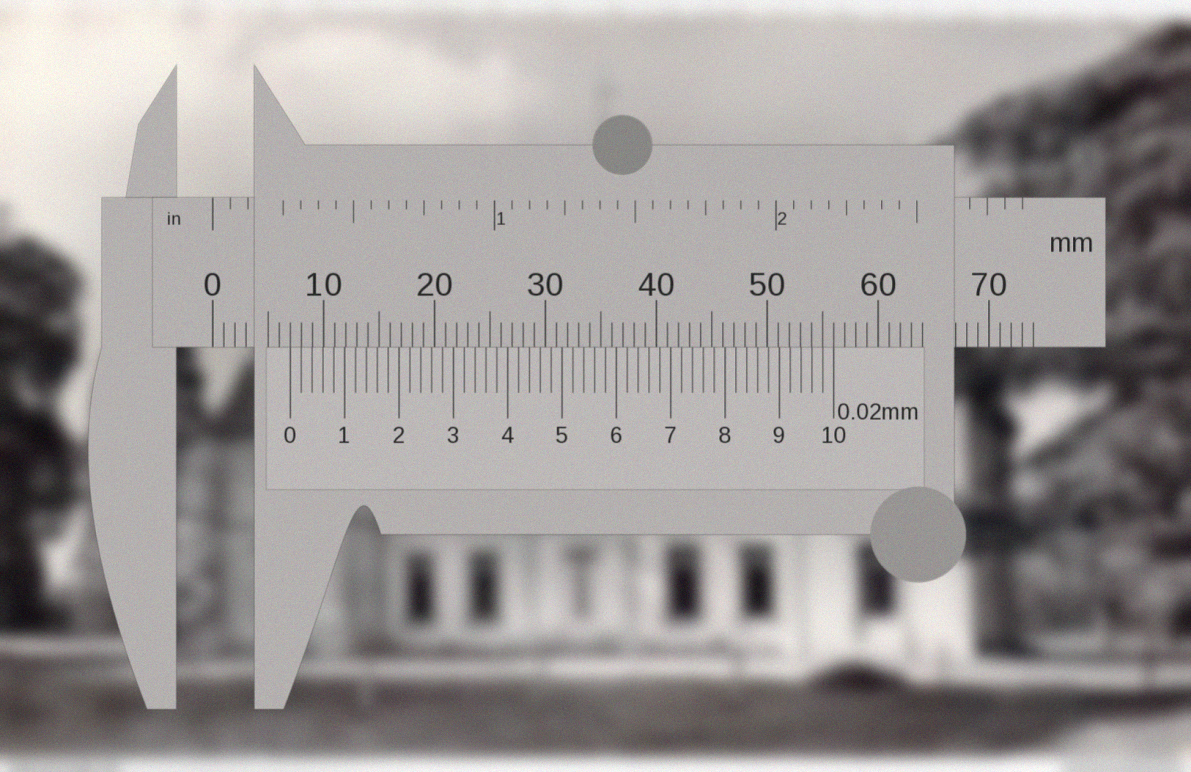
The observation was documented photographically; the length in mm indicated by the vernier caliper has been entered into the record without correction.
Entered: 7.0 mm
